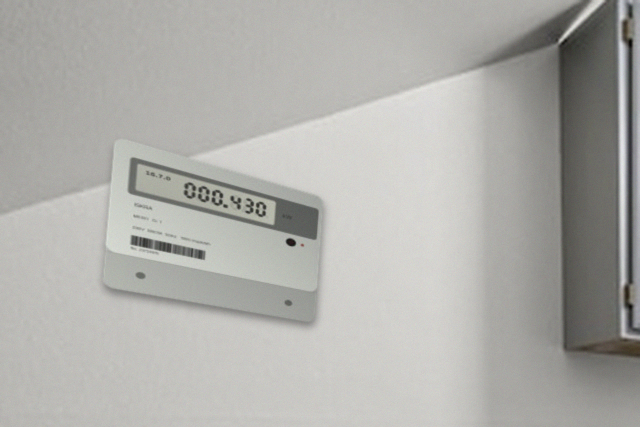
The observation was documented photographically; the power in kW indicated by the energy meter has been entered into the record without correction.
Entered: 0.430 kW
